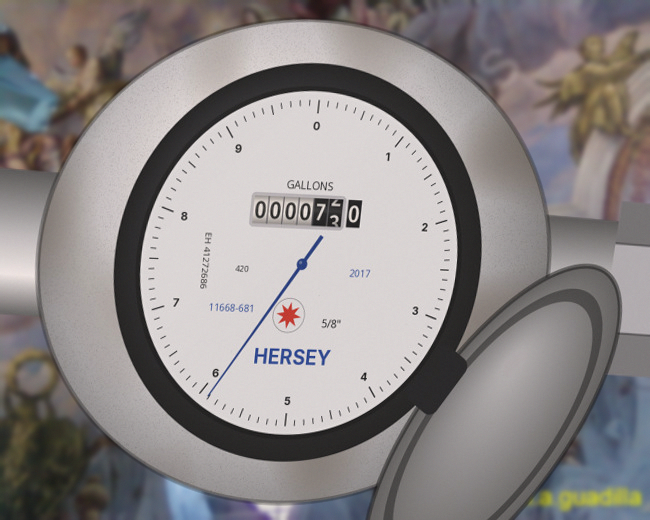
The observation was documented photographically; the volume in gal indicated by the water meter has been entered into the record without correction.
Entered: 725.9 gal
